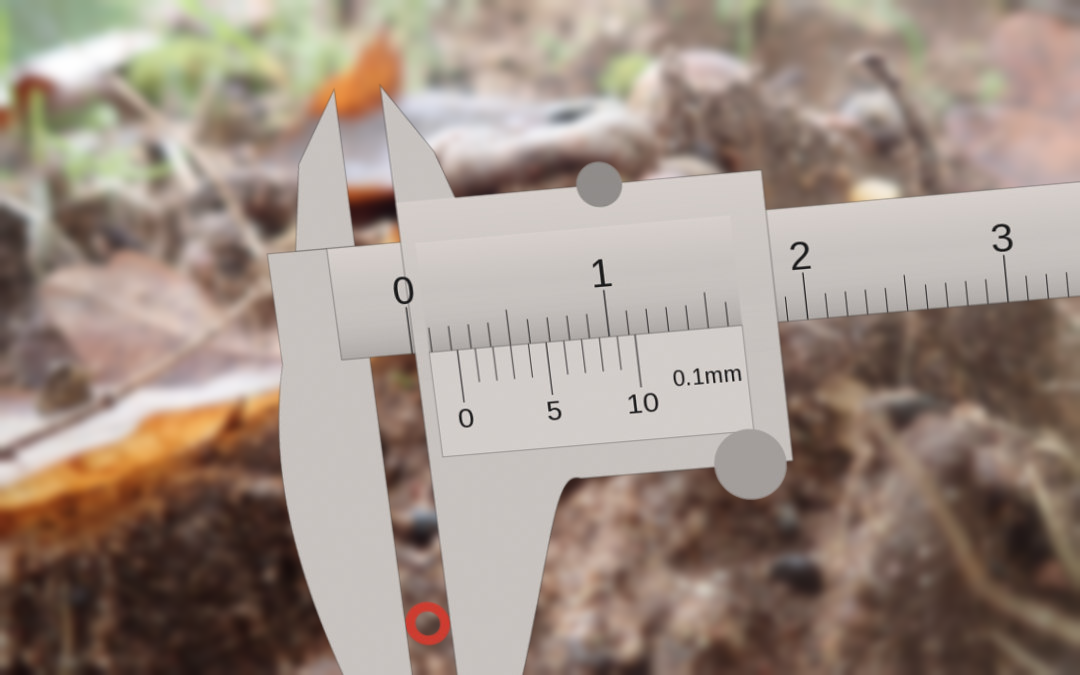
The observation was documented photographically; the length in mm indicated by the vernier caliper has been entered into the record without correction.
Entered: 2.3 mm
